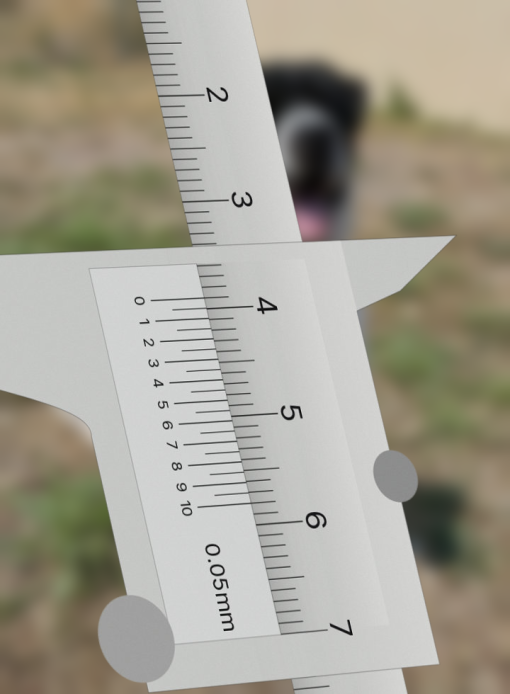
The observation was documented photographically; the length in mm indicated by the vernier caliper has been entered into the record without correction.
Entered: 39.0 mm
